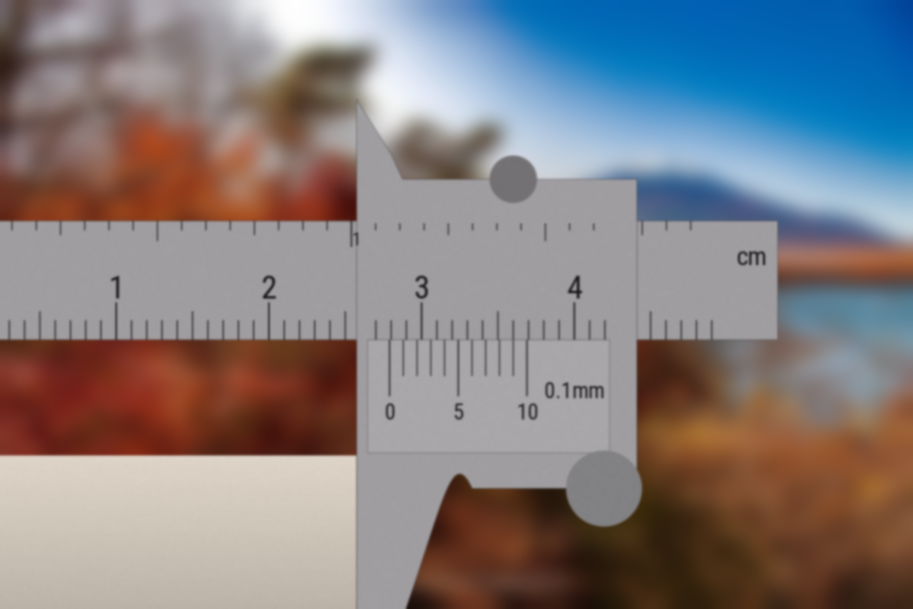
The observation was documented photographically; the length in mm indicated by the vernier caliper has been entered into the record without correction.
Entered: 27.9 mm
